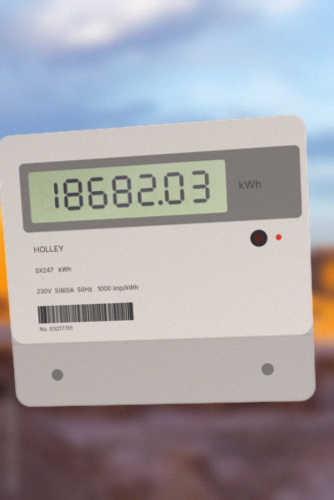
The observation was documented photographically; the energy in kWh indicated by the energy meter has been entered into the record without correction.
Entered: 18682.03 kWh
